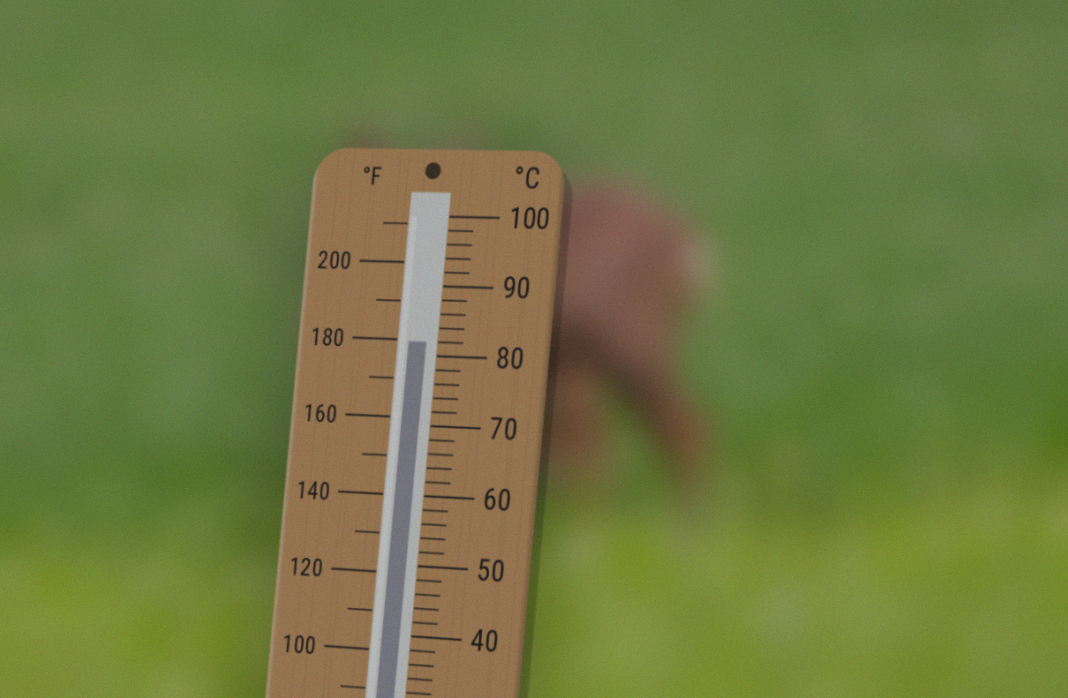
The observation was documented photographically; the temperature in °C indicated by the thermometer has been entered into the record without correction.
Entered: 82 °C
